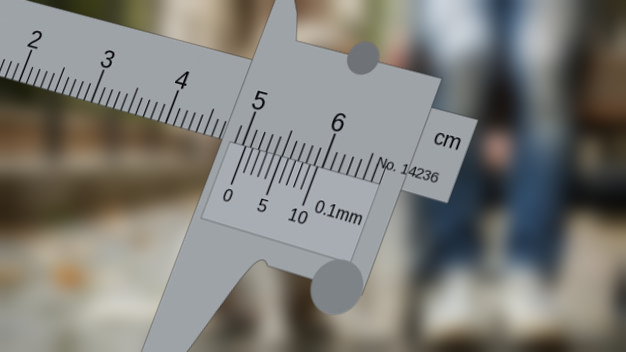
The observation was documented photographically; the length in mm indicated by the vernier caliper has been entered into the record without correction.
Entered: 50.4 mm
